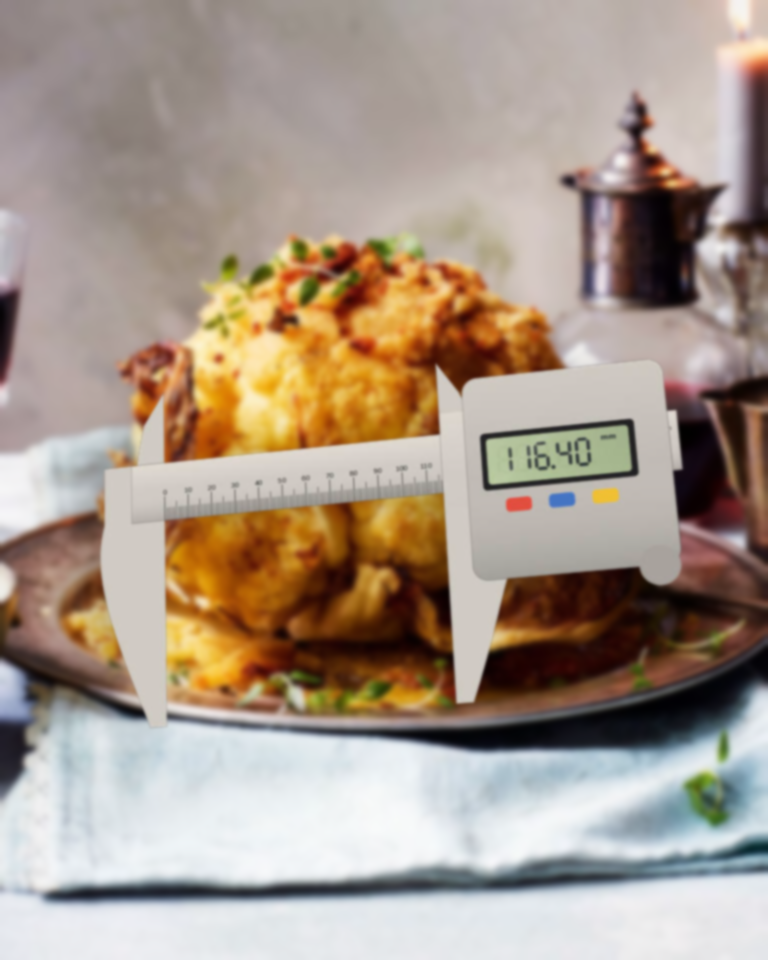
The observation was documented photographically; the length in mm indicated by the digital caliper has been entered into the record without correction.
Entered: 116.40 mm
